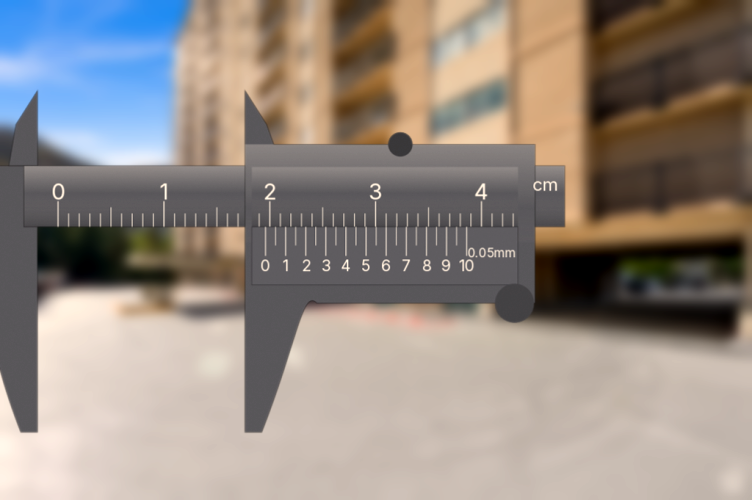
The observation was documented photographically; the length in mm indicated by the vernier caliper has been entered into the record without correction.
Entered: 19.6 mm
